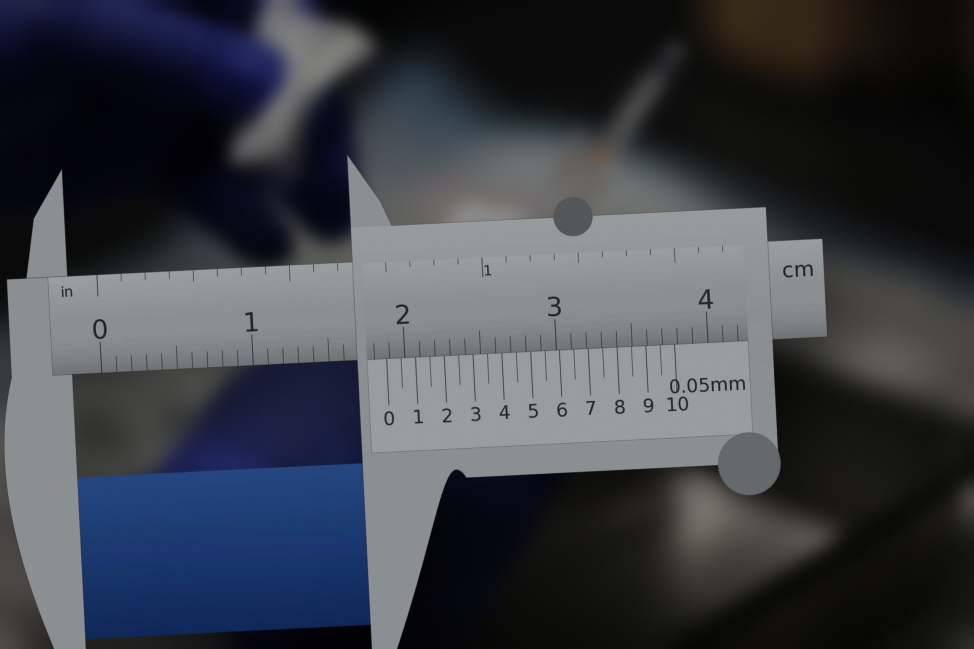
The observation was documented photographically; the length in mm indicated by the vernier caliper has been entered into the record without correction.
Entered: 18.8 mm
